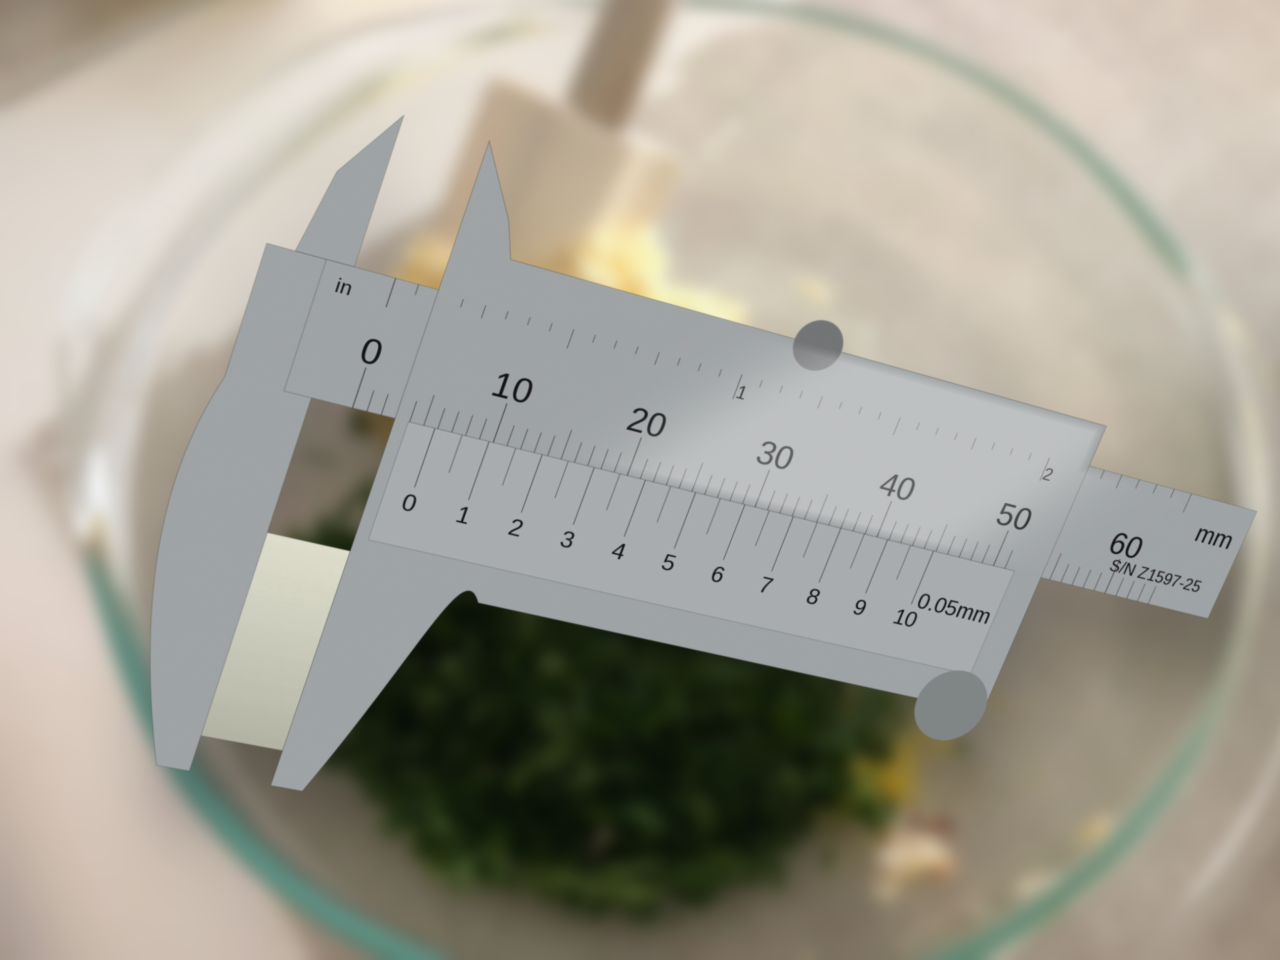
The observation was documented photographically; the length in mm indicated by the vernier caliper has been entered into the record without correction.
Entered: 5.8 mm
